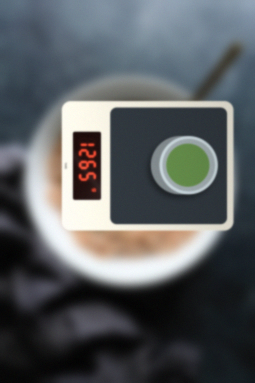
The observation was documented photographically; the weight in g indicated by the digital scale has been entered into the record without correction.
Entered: 1265 g
